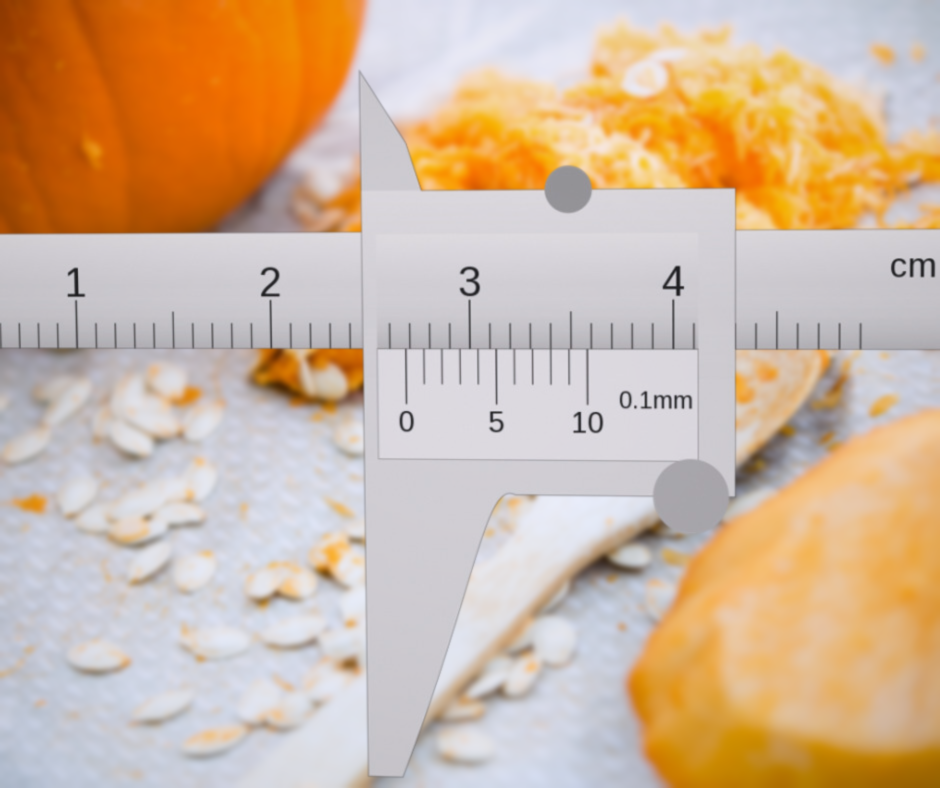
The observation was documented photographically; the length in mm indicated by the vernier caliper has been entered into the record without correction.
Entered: 26.8 mm
